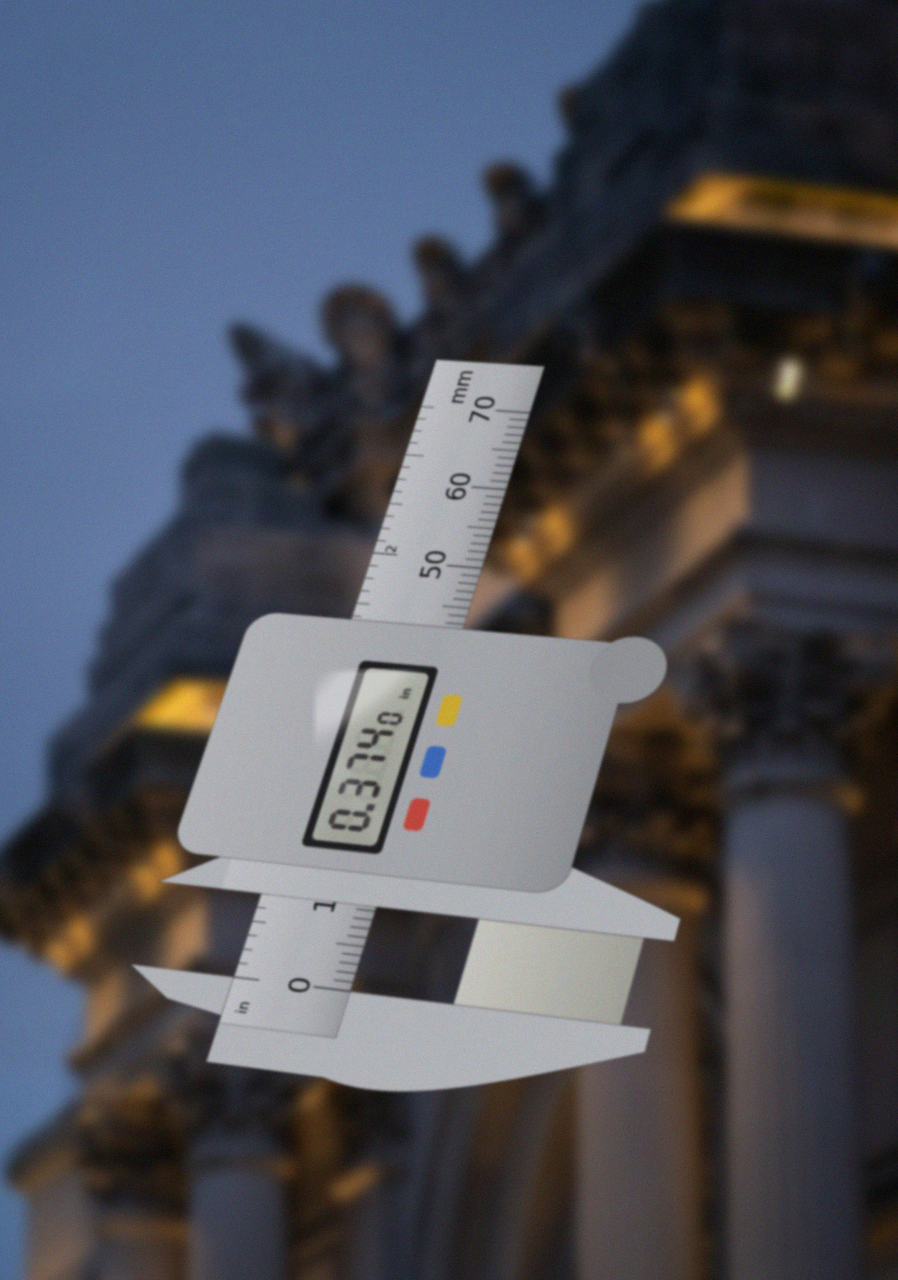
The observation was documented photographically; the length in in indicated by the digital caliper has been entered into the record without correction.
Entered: 0.3740 in
